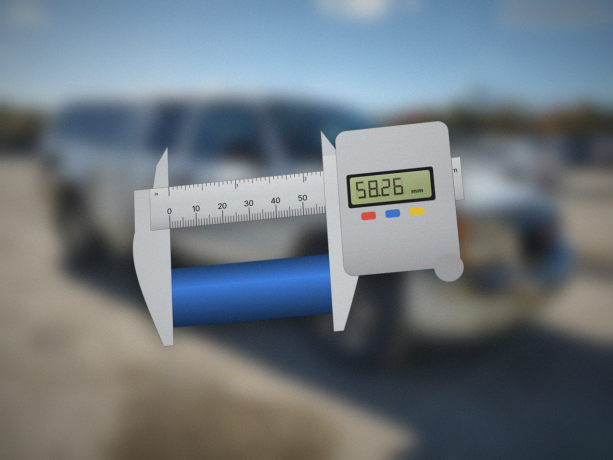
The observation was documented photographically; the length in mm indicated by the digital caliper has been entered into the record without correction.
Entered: 58.26 mm
